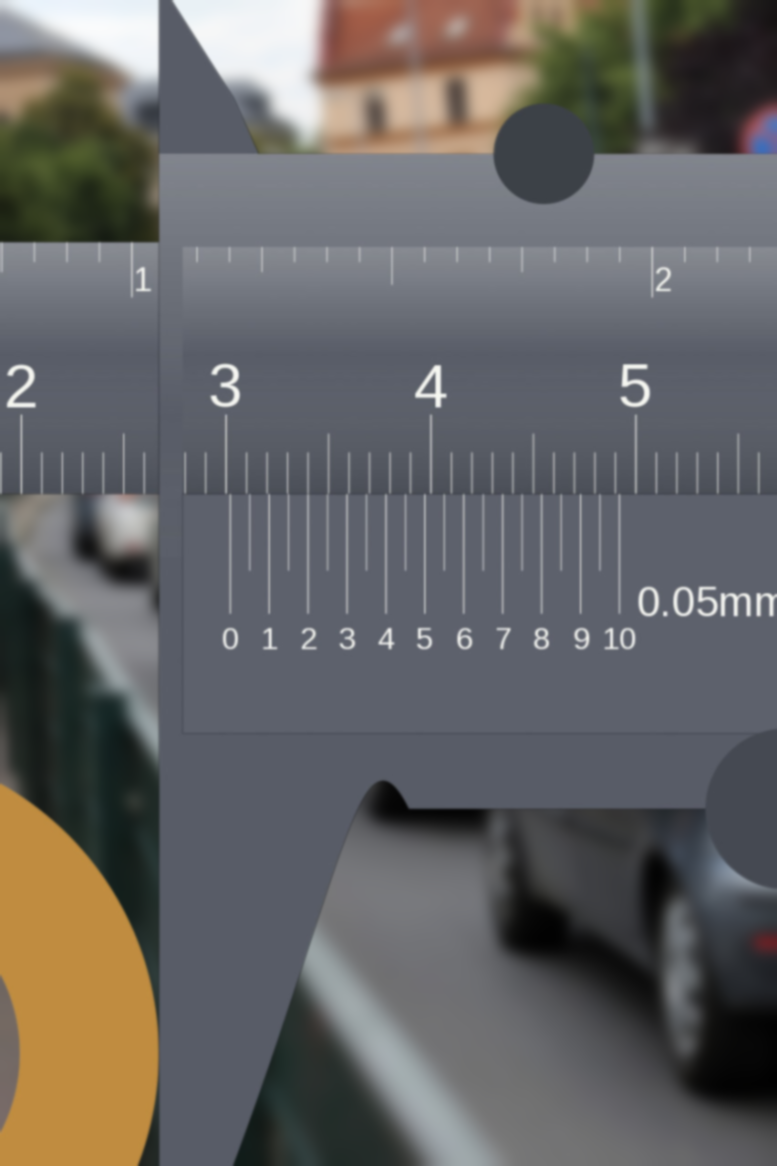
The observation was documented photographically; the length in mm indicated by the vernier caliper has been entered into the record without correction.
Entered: 30.2 mm
